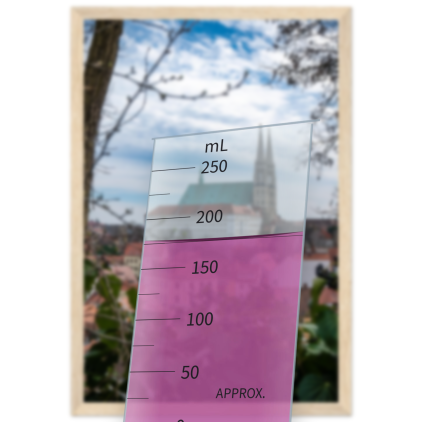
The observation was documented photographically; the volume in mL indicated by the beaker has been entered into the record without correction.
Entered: 175 mL
